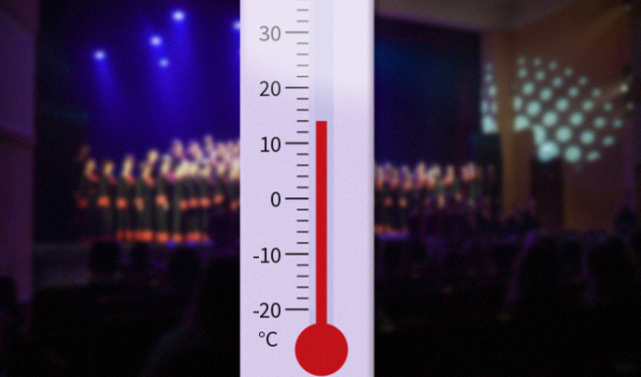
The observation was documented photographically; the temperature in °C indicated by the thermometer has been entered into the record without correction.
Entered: 14 °C
